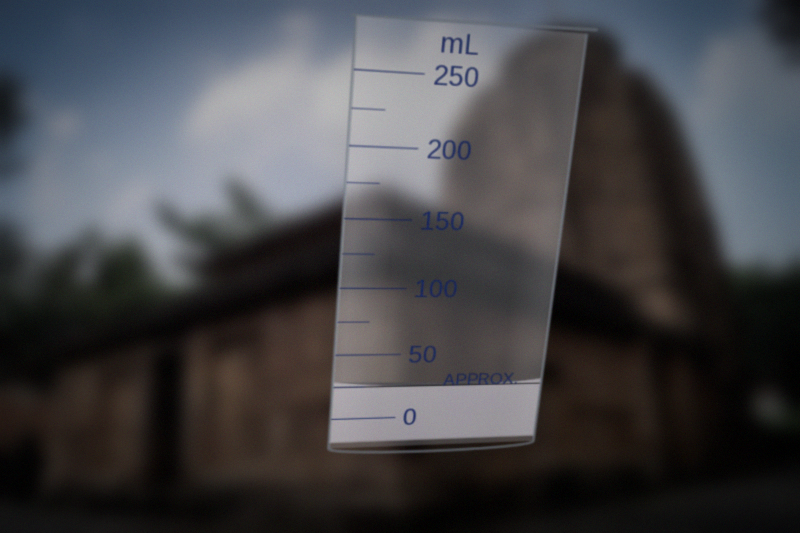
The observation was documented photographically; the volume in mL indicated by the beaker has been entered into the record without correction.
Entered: 25 mL
